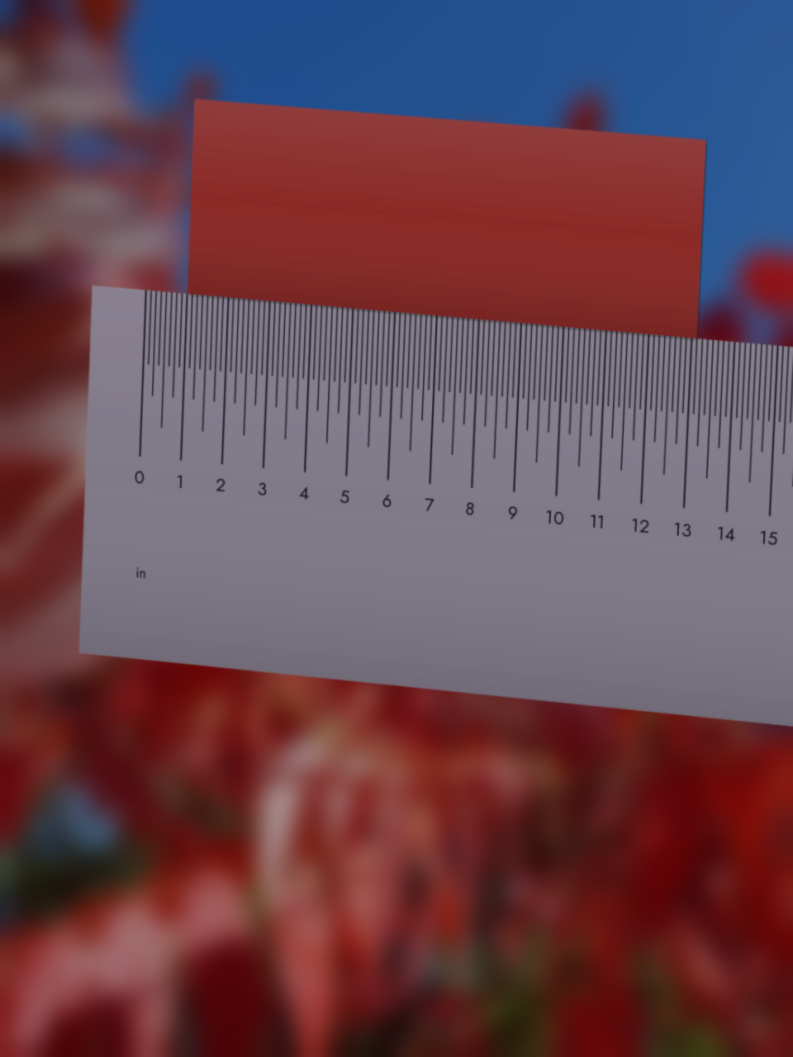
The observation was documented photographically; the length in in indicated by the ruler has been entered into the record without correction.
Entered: 12.125 in
